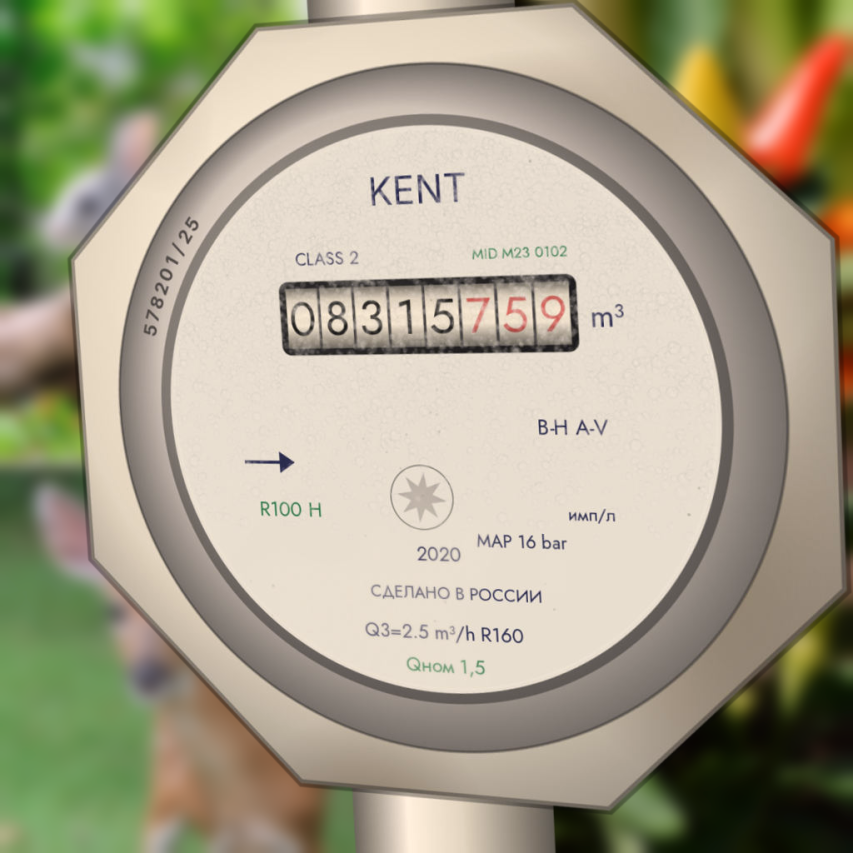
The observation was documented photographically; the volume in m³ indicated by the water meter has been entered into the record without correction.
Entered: 8315.759 m³
